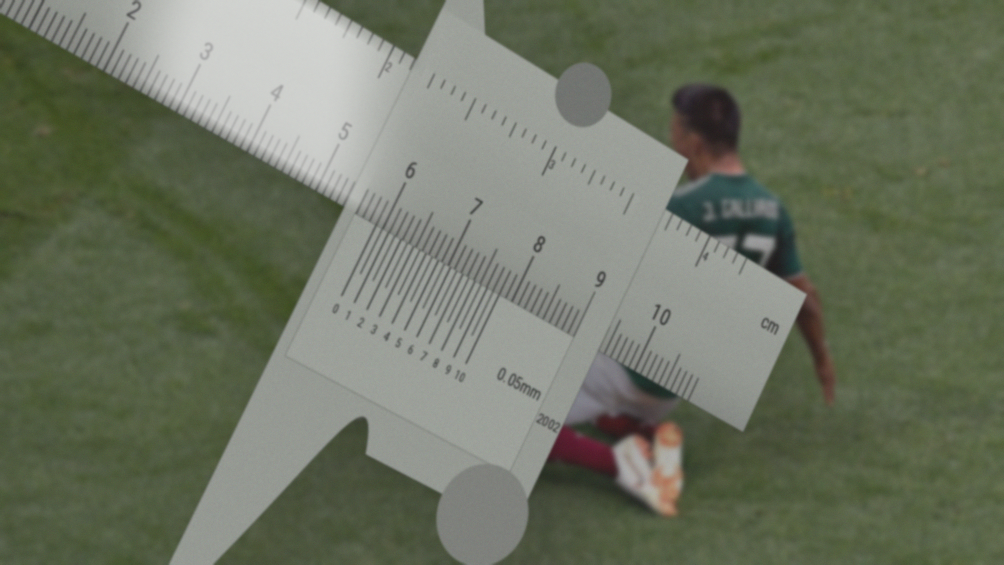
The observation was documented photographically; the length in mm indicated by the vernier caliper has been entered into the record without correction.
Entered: 59.0 mm
